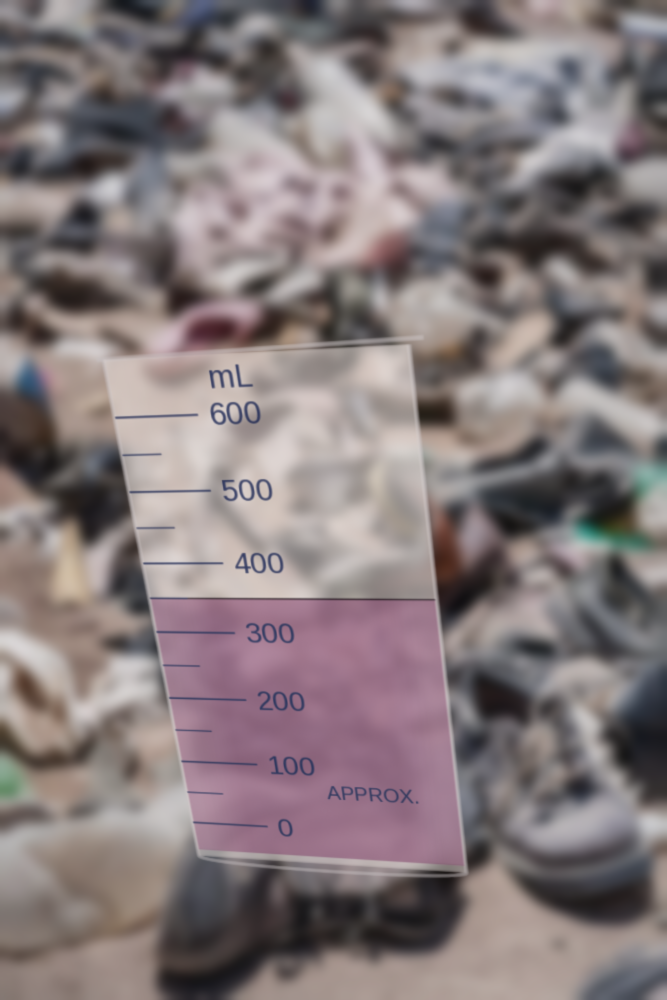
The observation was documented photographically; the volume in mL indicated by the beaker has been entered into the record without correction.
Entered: 350 mL
